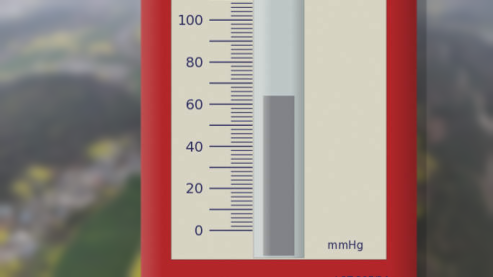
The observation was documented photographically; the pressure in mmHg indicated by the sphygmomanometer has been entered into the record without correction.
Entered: 64 mmHg
